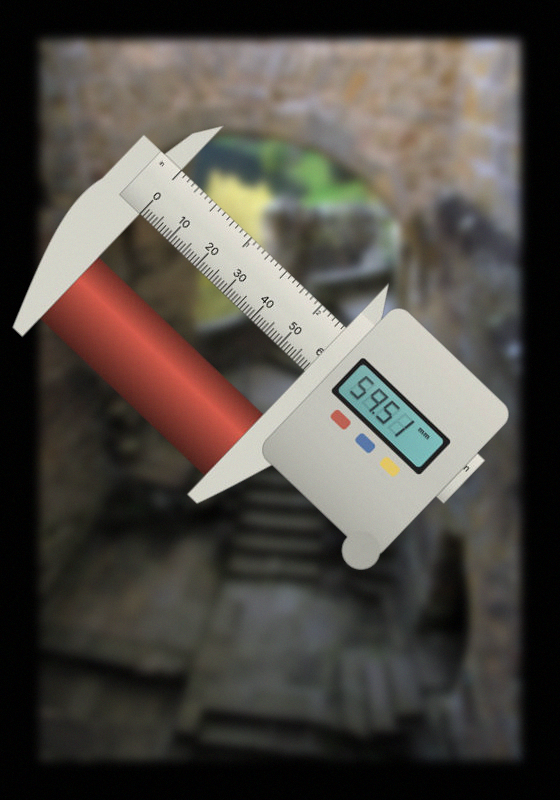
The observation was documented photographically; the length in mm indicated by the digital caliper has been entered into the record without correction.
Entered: 59.51 mm
